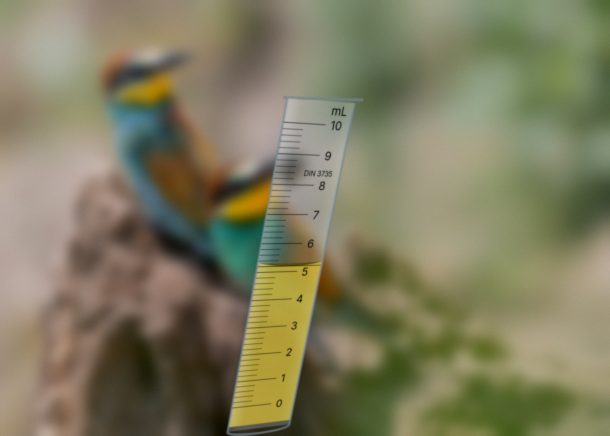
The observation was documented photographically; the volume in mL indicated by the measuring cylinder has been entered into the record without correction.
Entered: 5.2 mL
